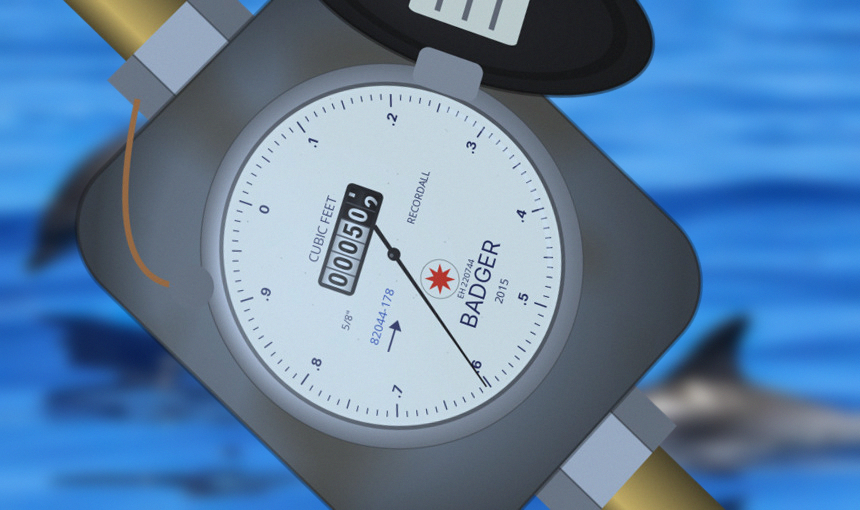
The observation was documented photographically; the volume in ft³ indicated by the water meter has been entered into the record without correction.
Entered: 501.60 ft³
